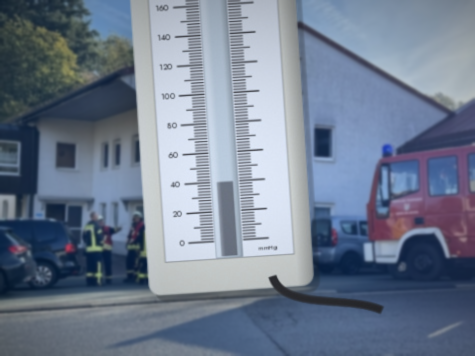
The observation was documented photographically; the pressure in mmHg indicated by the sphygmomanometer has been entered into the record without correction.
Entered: 40 mmHg
